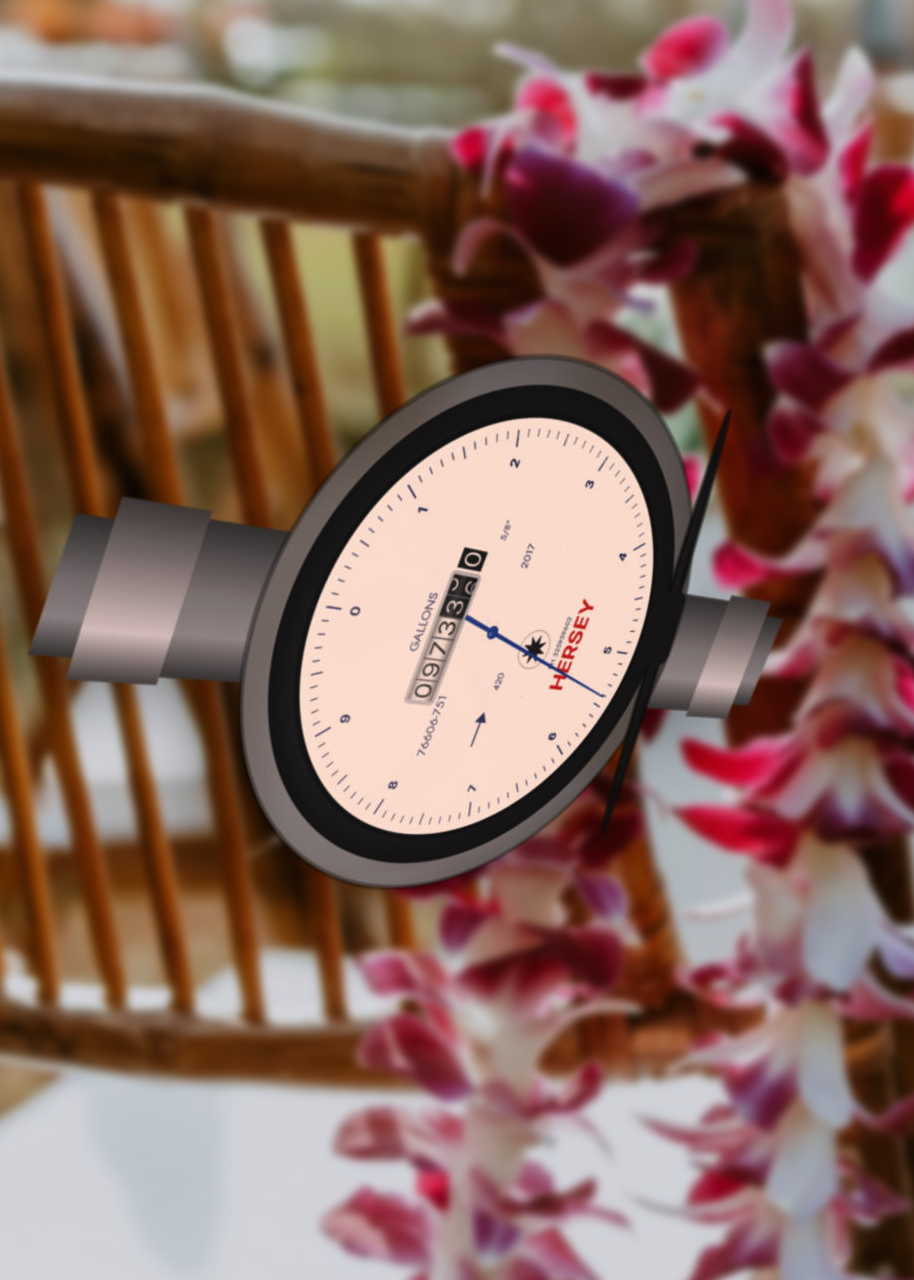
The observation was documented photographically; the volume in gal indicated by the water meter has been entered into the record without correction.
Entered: 973355.4 gal
